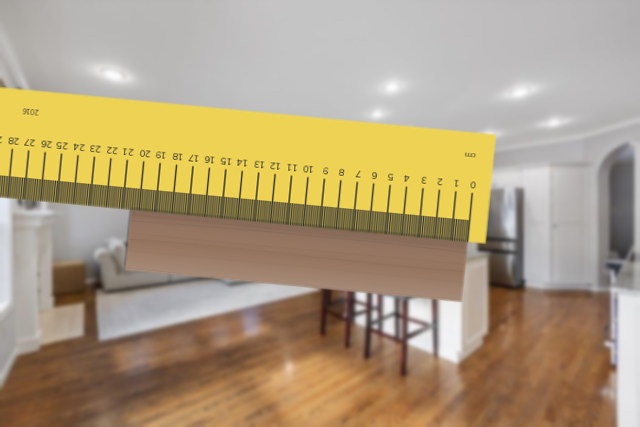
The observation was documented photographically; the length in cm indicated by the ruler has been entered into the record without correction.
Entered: 20.5 cm
